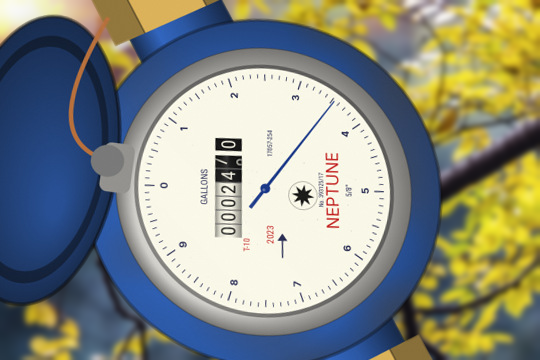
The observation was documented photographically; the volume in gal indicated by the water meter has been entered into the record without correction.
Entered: 2473.5 gal
